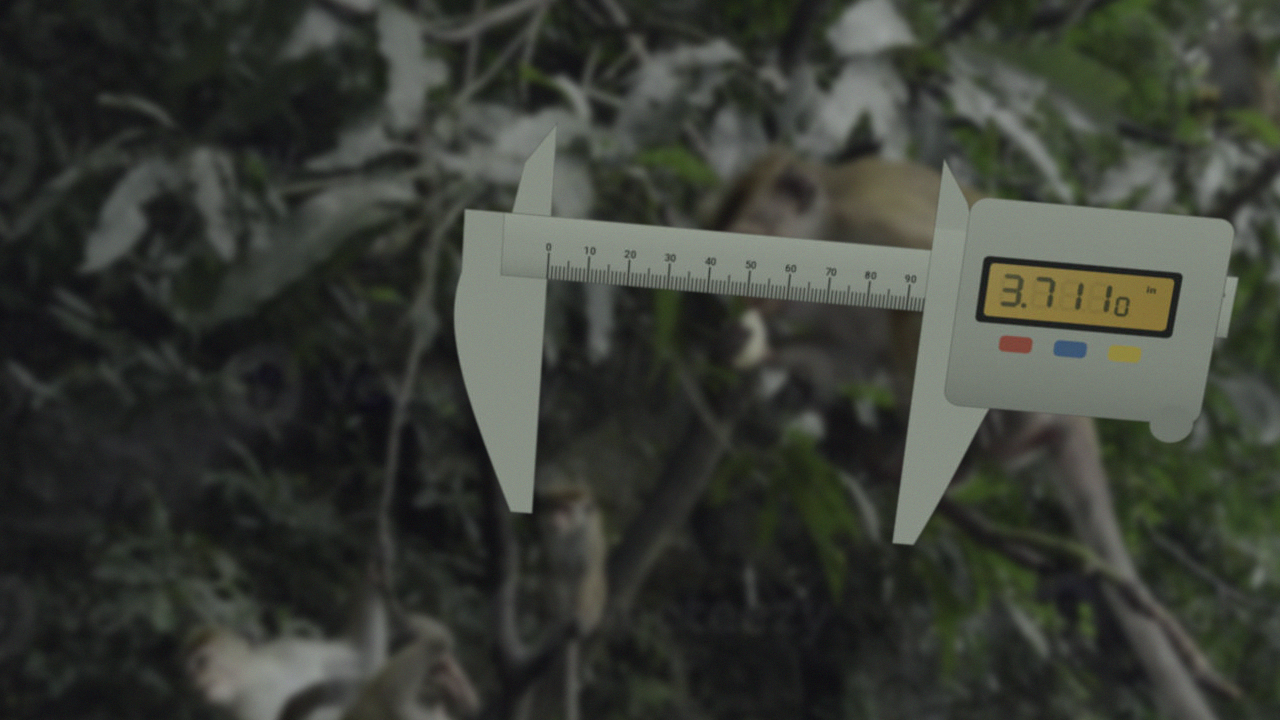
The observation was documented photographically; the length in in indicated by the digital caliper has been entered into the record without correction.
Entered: 3.7110 in
